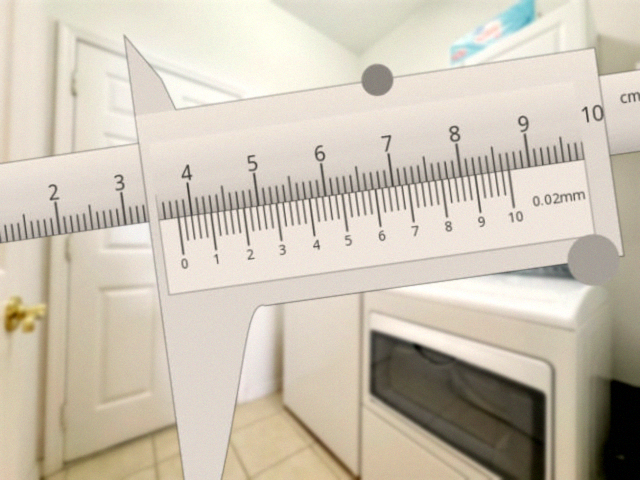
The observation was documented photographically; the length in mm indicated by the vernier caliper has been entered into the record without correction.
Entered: 38.0 mm
